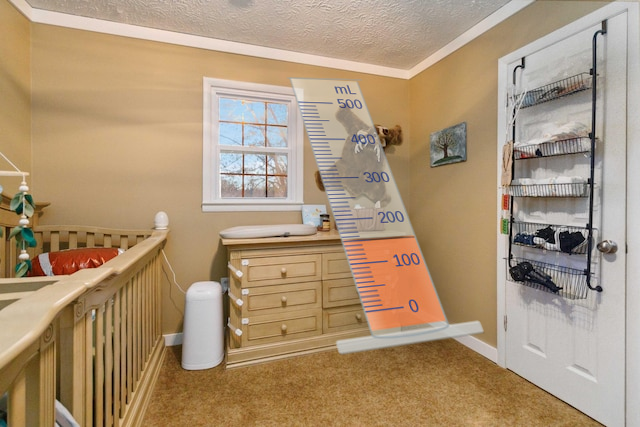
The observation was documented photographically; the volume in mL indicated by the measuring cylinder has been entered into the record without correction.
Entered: 150 mL
